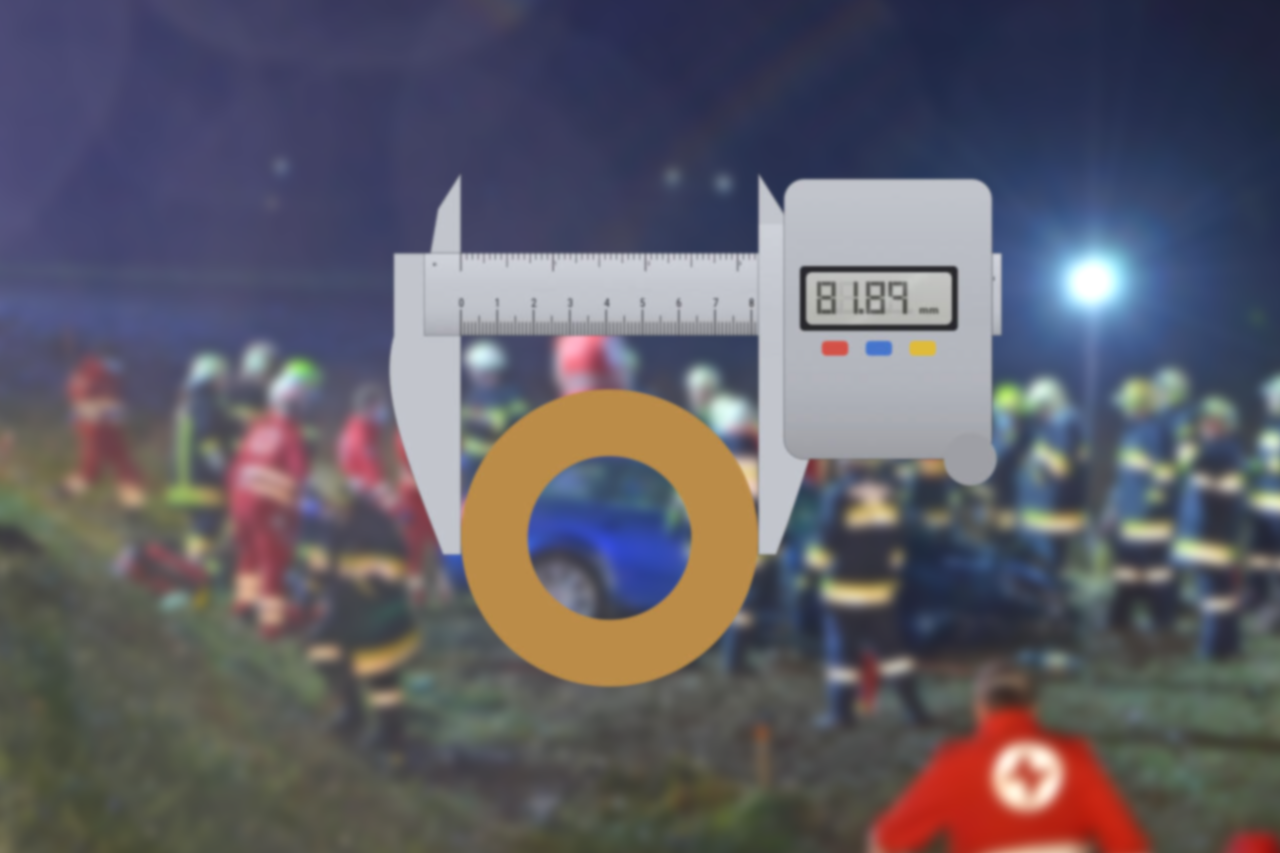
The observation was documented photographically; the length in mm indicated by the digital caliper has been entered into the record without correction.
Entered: 81.89 mm
